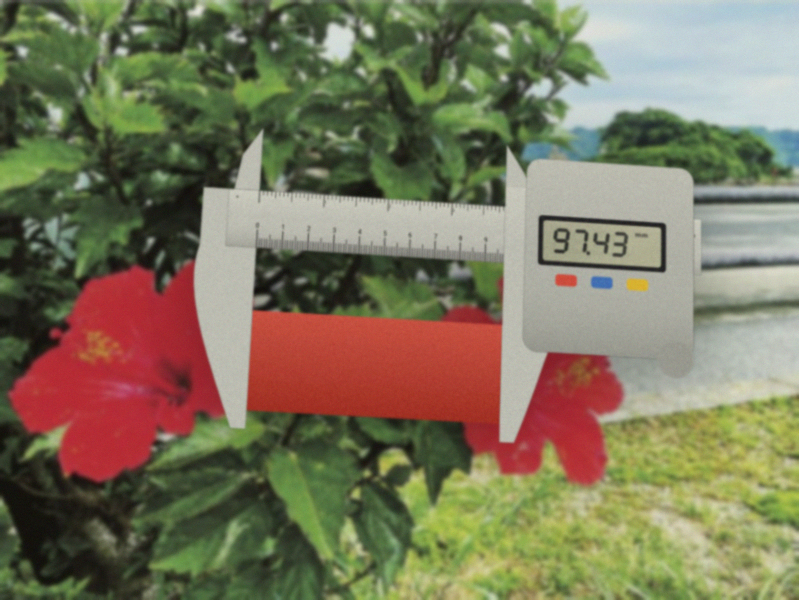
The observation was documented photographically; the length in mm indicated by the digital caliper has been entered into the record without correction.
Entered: 97.43 mm
